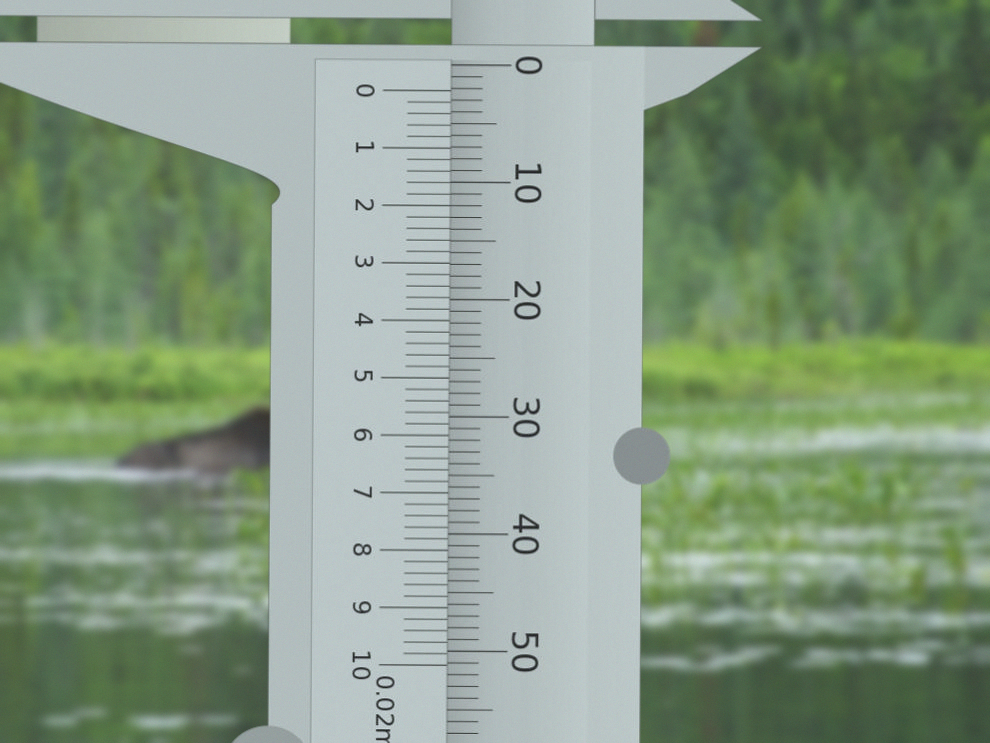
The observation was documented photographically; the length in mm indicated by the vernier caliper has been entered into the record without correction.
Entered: 2.2 mm
